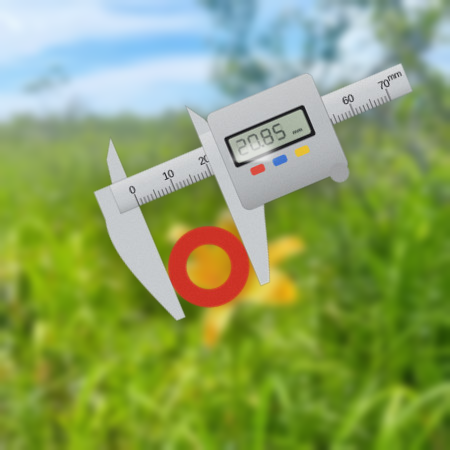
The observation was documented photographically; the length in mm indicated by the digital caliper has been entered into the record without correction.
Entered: 20.85 mm
